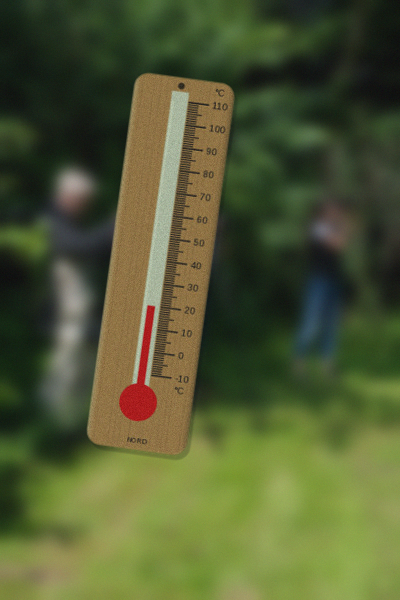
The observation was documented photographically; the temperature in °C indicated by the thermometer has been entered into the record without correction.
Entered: 20 °C
